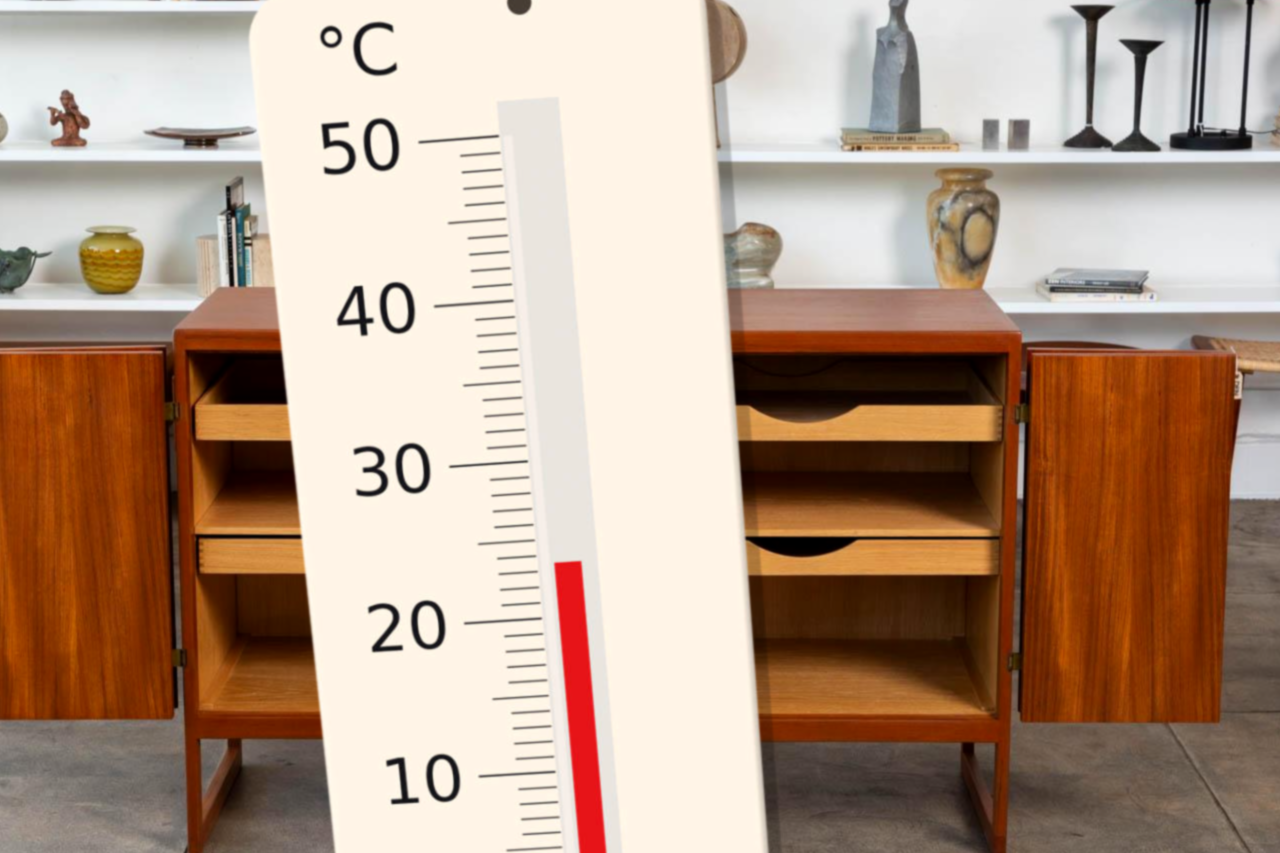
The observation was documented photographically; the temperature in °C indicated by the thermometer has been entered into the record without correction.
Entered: 23.5 °C
